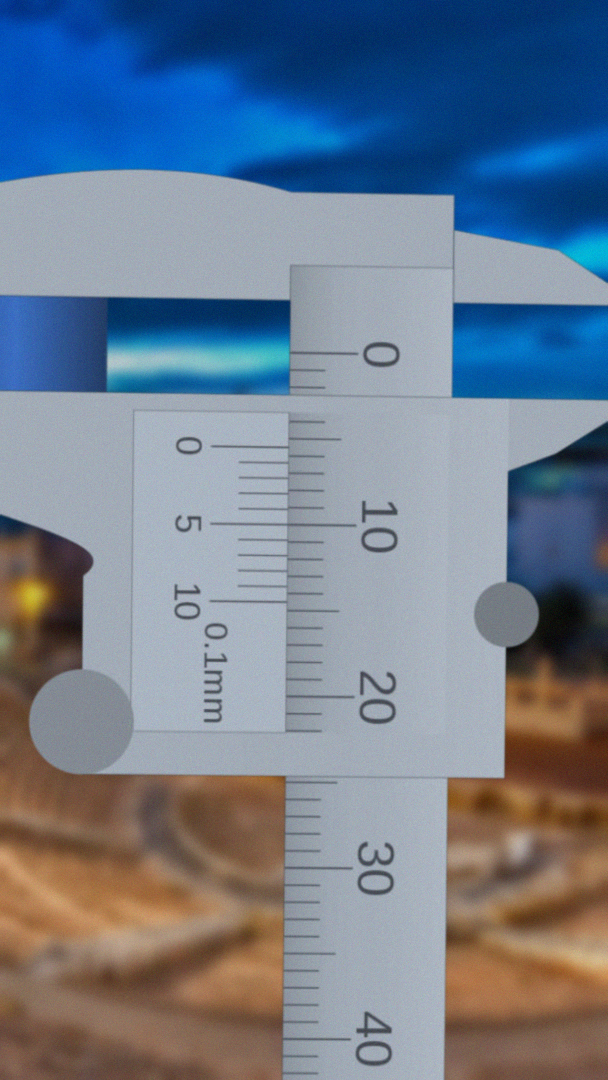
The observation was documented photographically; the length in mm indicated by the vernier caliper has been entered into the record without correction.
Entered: 5.5 mm
